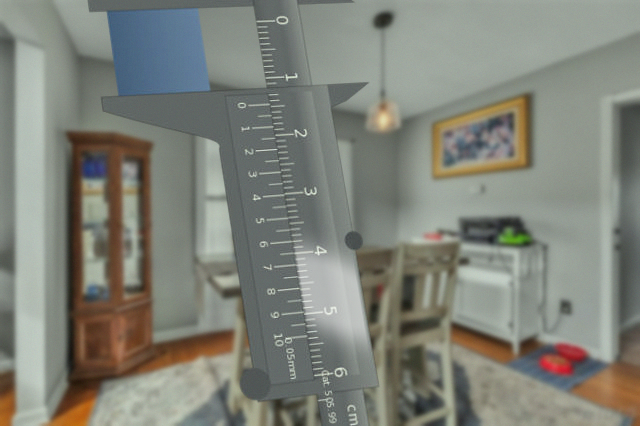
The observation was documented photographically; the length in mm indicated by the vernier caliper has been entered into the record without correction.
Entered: 14.6 mm
